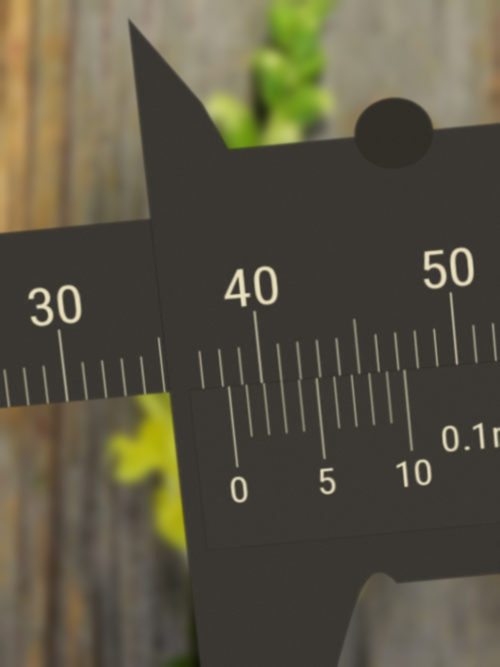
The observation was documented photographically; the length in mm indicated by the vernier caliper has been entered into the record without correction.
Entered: 38.3 mm
